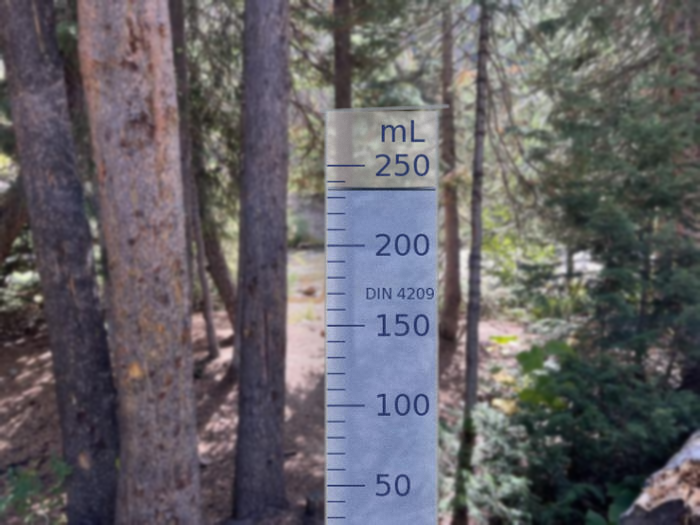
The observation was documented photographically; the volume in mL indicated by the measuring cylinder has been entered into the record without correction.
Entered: 235 mL
